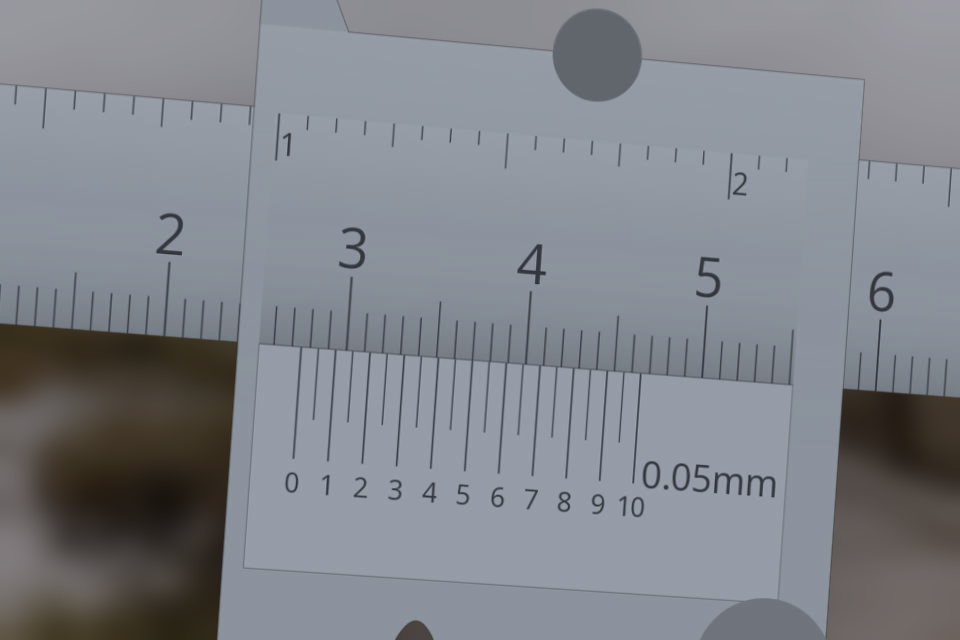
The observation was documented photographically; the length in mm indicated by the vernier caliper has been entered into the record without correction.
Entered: 27.5 mm
